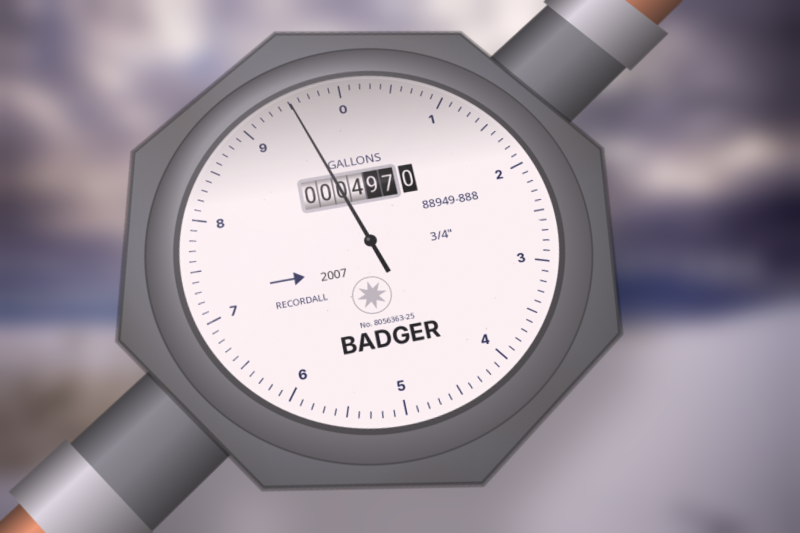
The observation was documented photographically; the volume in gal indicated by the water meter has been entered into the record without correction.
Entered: 4969.5 gal
